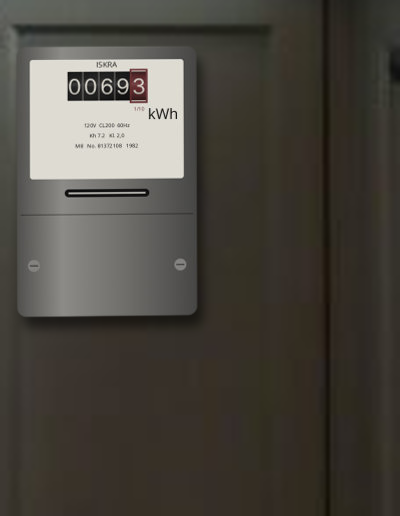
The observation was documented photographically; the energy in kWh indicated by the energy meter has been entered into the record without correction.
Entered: 69.3 kWh
